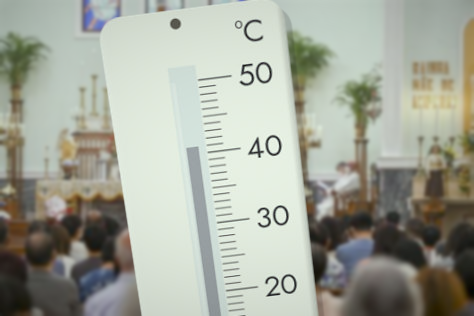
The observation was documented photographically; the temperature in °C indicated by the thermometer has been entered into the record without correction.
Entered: 41 °C
